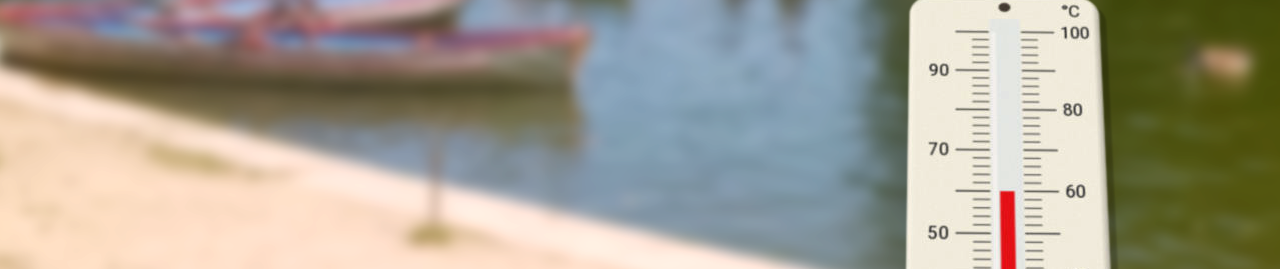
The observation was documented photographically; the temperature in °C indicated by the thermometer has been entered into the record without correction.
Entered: 60 °C
